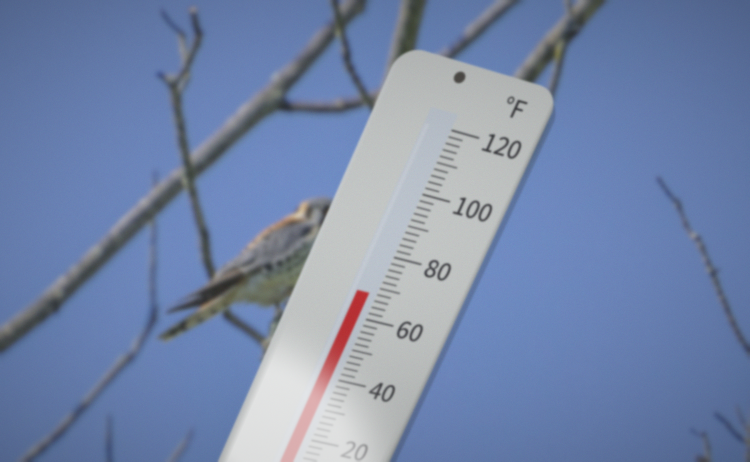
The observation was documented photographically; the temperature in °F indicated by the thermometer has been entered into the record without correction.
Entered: 68 °F
